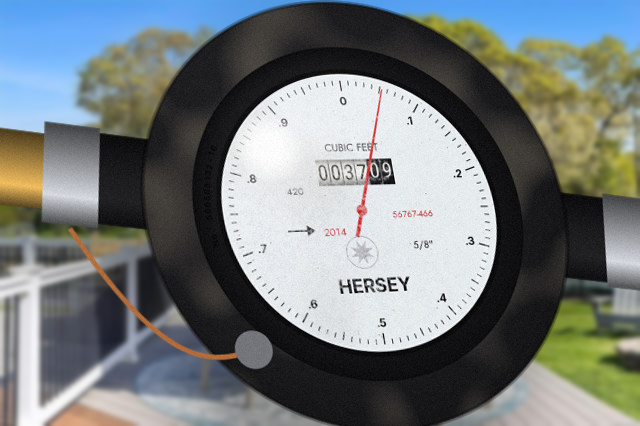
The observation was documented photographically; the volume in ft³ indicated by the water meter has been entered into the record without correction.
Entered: 3709.05 ft³
